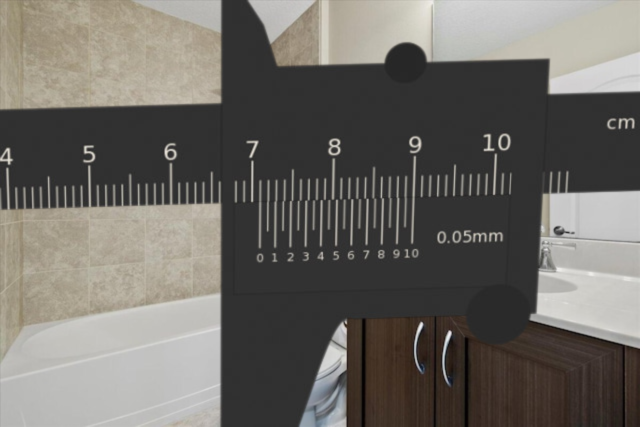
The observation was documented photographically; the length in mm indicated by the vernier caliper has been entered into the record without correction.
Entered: 71.0 mm
